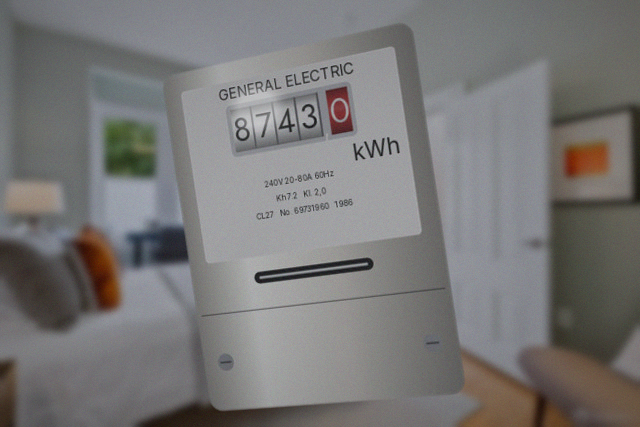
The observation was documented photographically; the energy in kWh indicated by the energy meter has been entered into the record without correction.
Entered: 8743.0 kWh
